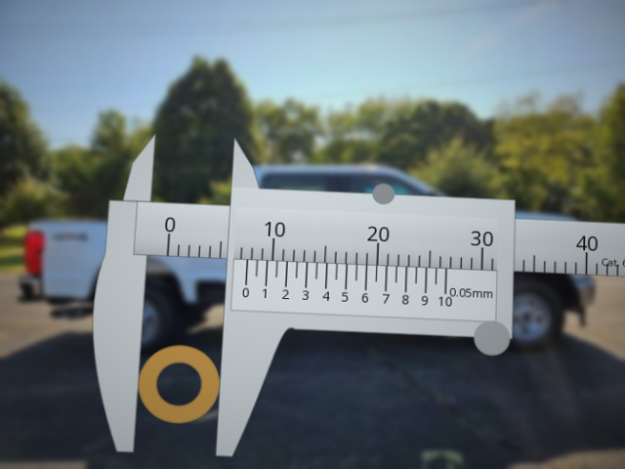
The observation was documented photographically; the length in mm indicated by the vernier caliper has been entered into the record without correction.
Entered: 7.6 mm
